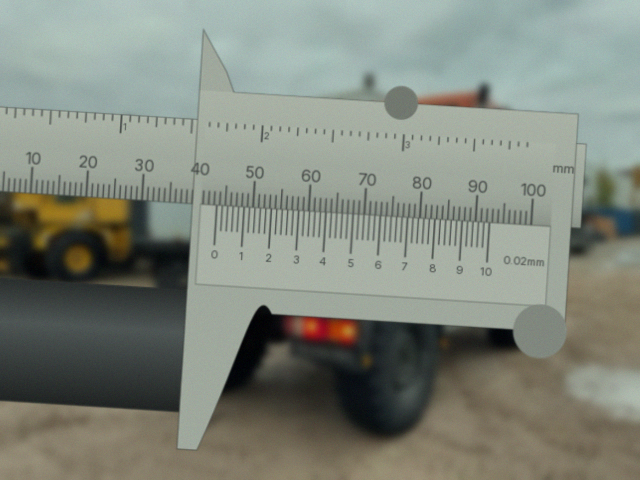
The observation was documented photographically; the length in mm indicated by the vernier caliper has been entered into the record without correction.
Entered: 43.5 mm
